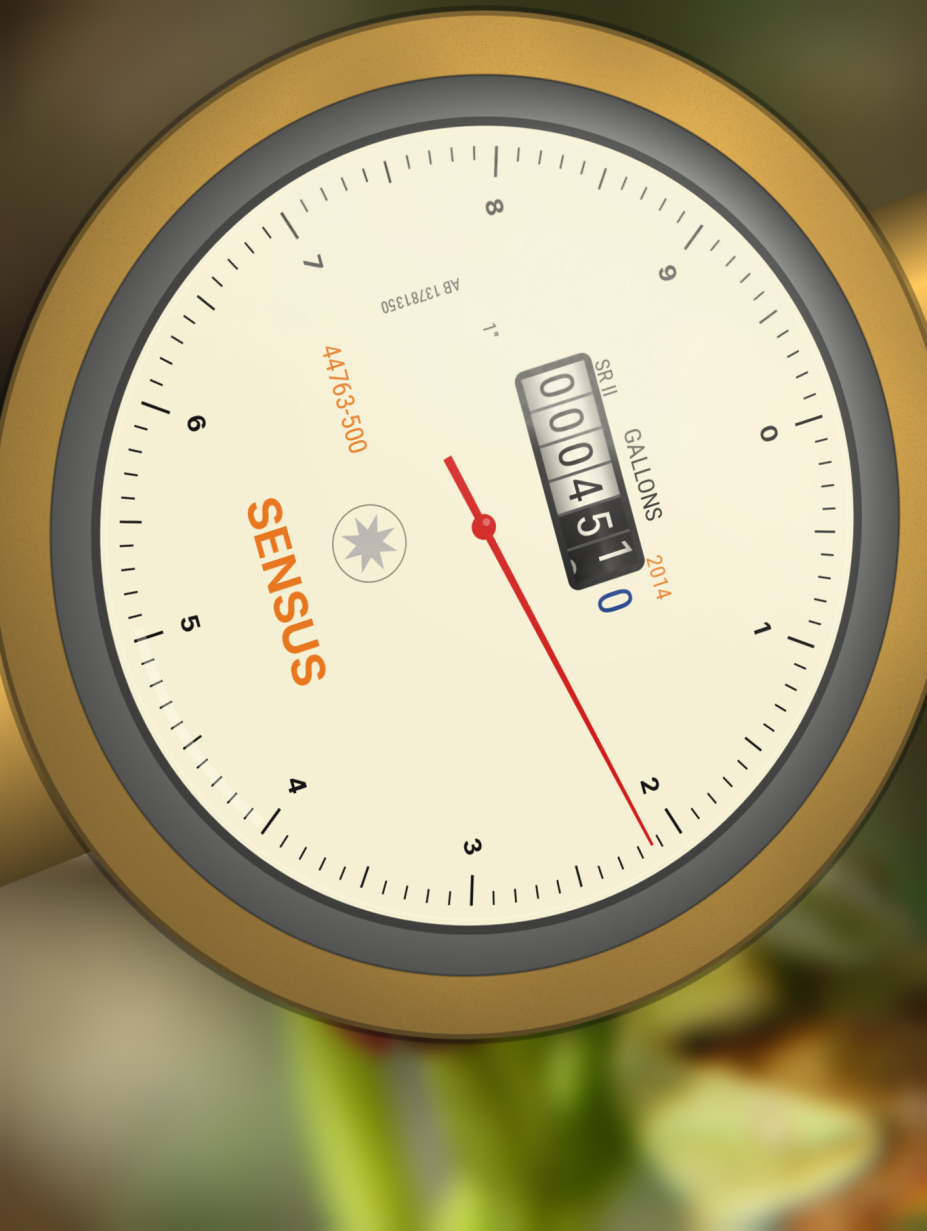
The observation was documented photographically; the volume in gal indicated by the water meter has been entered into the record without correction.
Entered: 4512.1 gal
